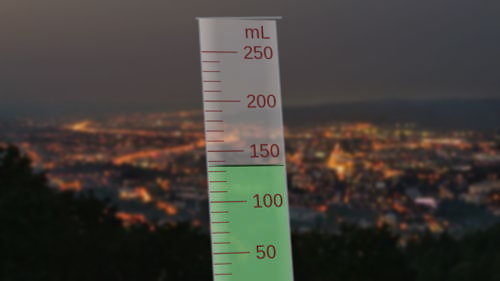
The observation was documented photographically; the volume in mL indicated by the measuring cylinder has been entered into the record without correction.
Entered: 135 mL
